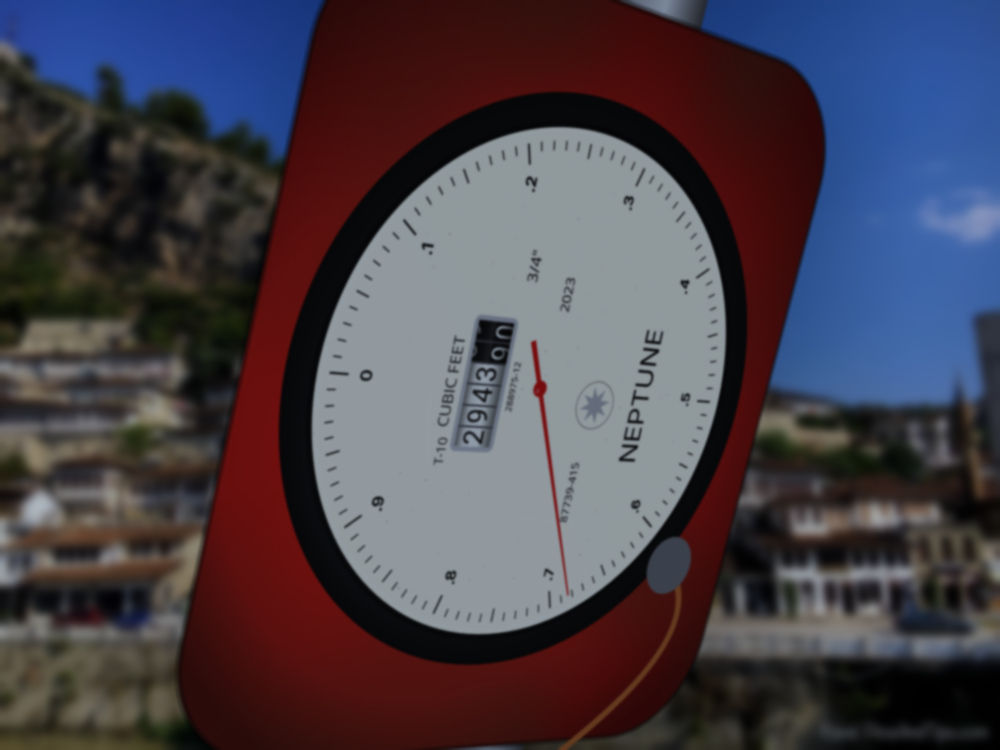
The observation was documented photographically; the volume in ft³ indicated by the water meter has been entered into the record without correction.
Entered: 294389.68 ft³
